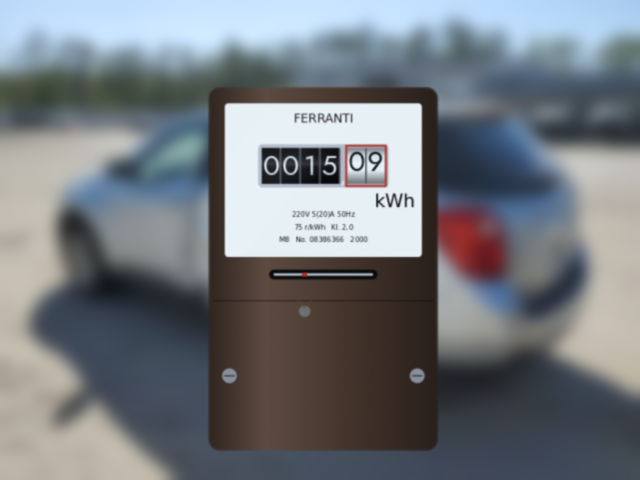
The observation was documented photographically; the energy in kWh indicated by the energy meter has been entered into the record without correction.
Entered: 15.09 kWh
